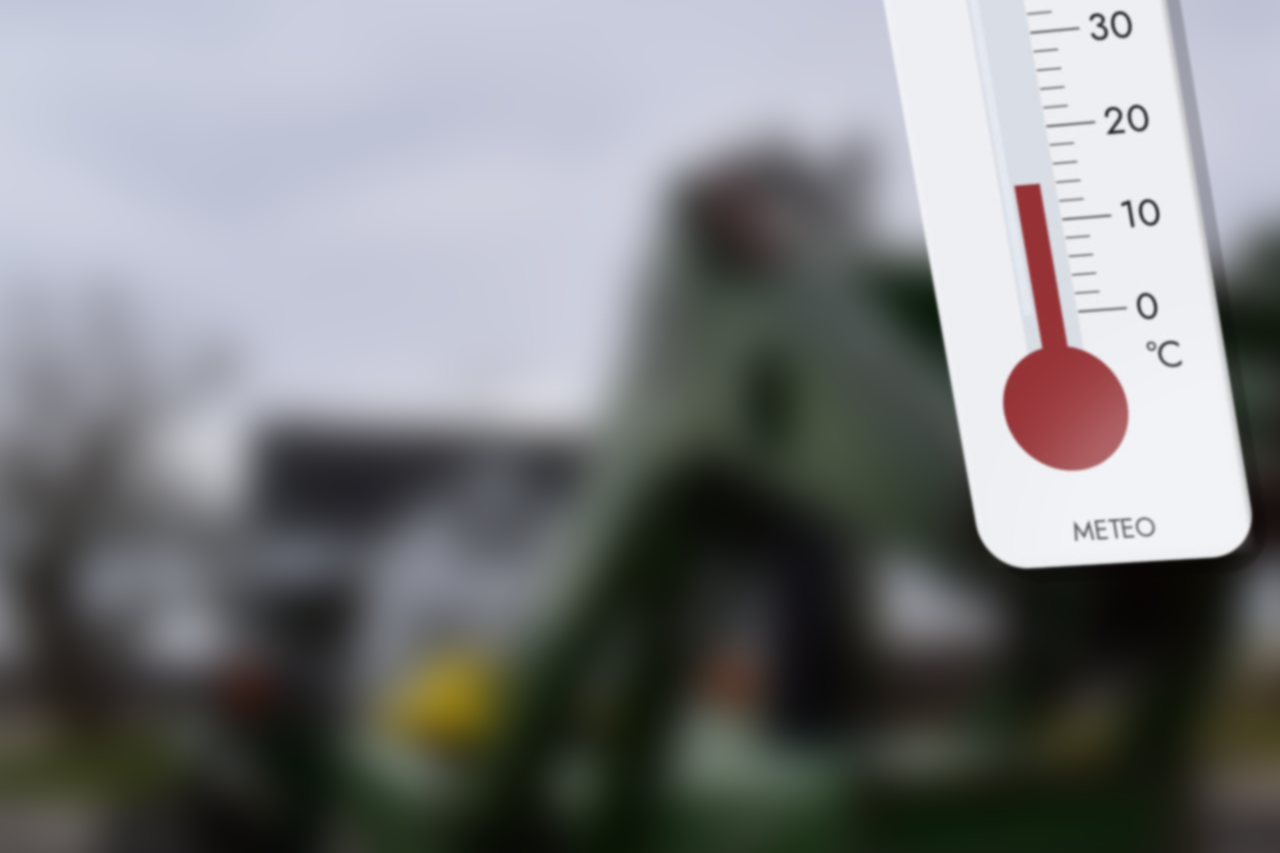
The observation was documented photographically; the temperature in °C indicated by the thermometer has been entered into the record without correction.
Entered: 14 °C
